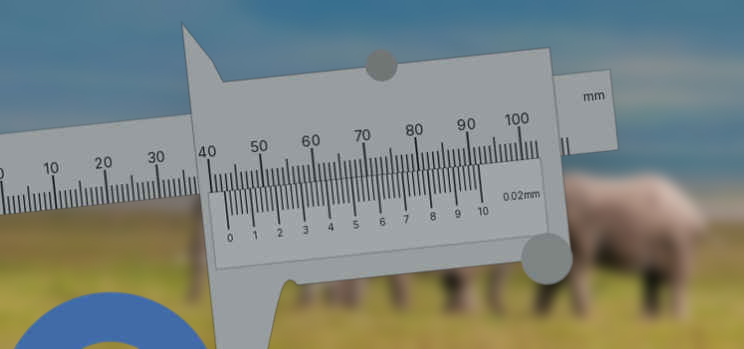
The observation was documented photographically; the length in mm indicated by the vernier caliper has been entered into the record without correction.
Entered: 42.5 mm
